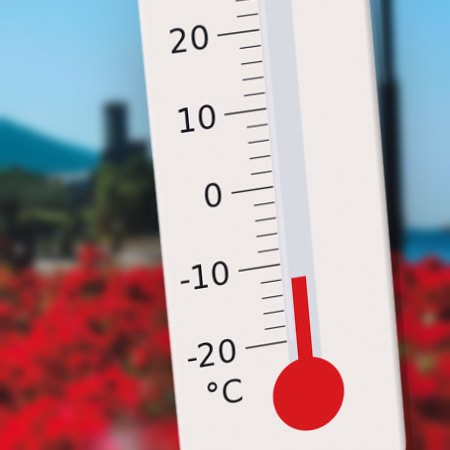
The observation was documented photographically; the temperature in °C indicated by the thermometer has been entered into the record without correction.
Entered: -12 °C
